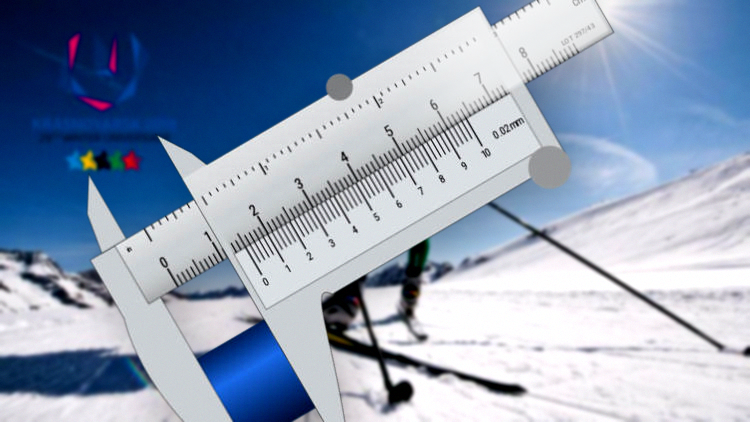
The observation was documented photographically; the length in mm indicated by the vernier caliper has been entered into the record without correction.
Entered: 15.0 mm
